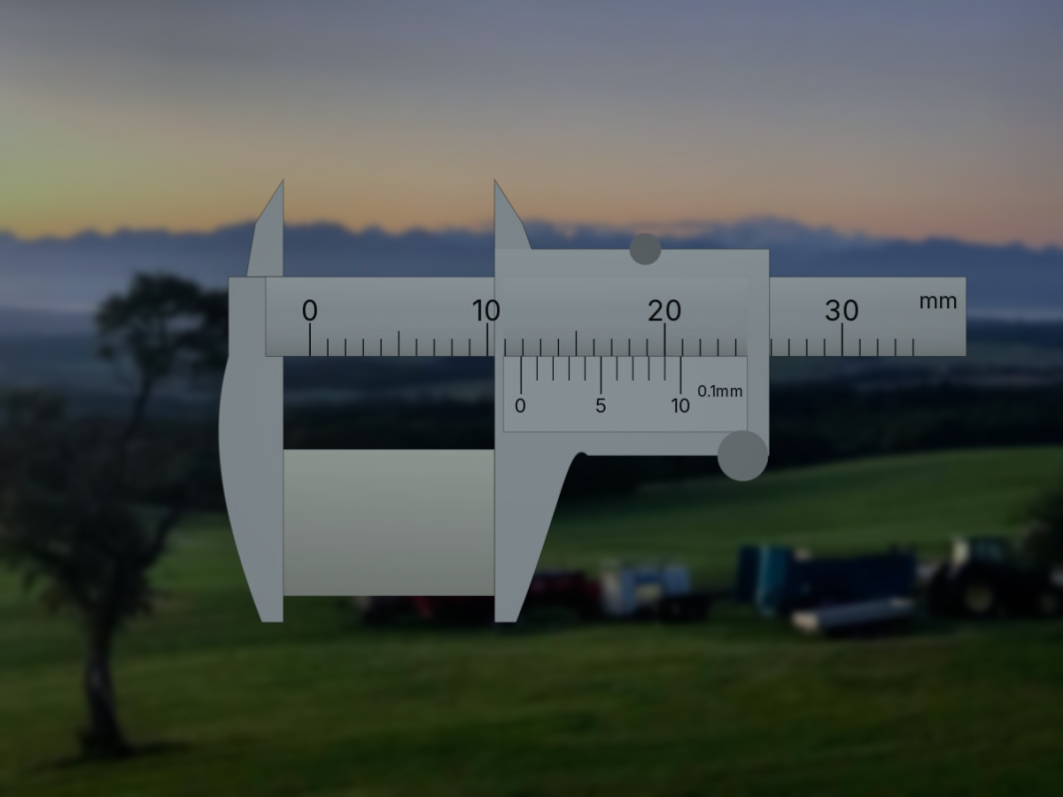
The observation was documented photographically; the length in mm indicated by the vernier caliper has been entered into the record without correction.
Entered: 11.9 mm
